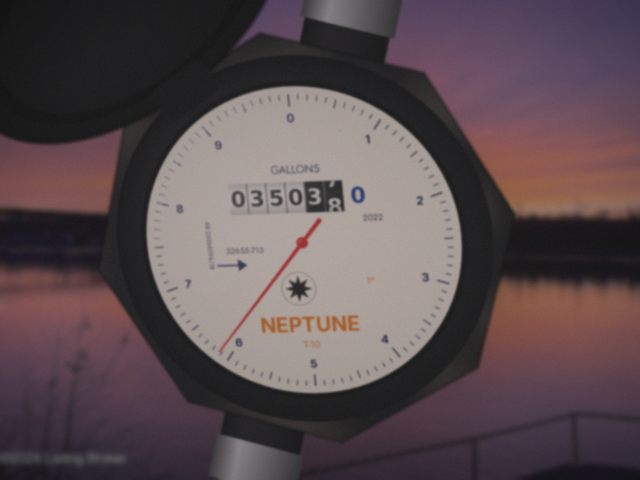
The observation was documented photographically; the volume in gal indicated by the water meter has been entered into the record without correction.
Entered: 350376.1 gal
